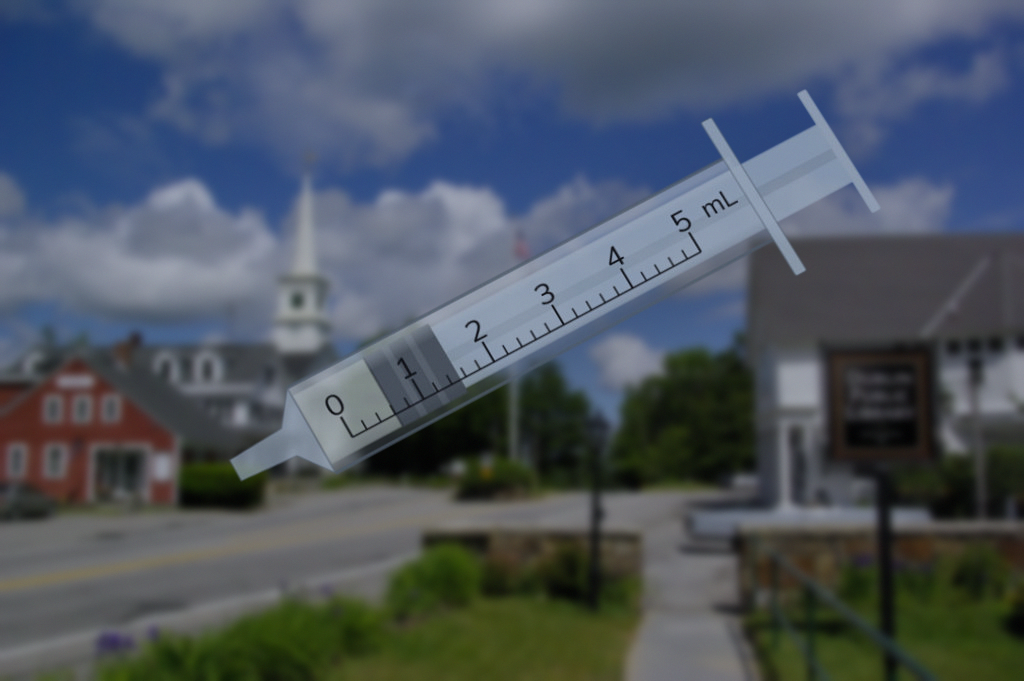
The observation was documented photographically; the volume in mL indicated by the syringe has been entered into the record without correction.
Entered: 0.6 mL
